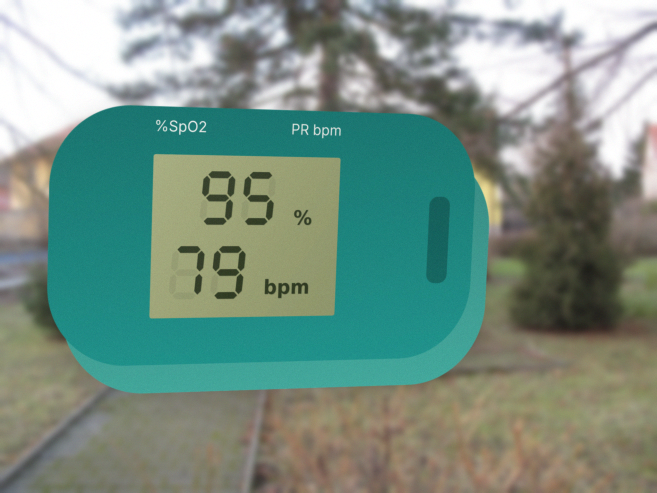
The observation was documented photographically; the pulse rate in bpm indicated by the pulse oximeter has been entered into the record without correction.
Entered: 79 bpm
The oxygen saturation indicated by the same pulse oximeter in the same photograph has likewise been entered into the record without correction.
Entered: 95 %
